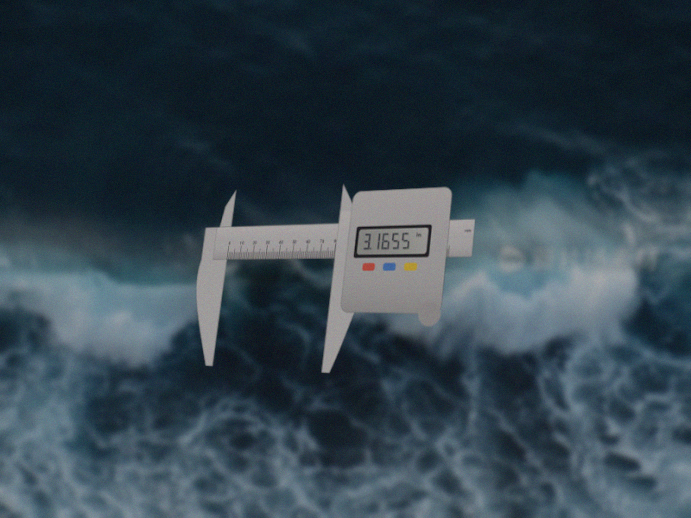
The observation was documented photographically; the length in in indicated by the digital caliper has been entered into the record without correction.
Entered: 3.1655 in
